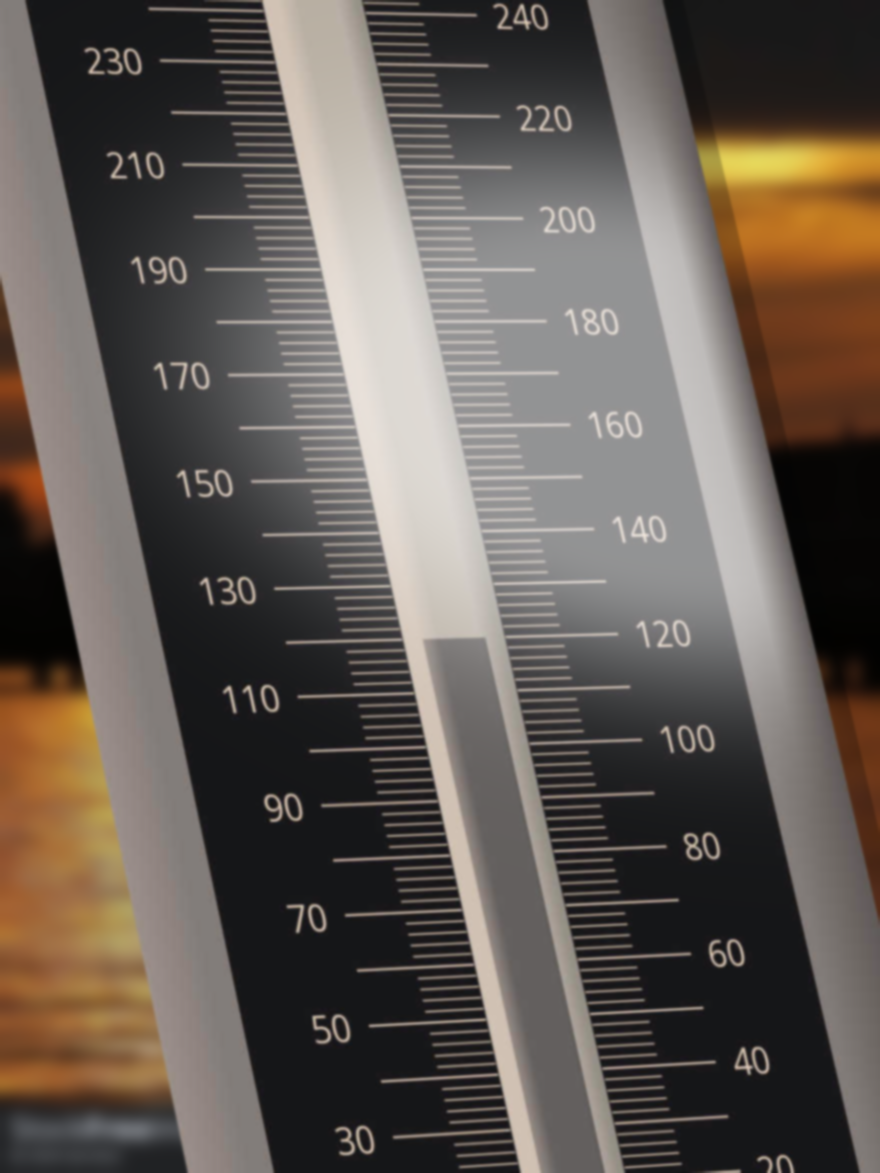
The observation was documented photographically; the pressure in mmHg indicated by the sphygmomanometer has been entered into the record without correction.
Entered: 120 mmHg
